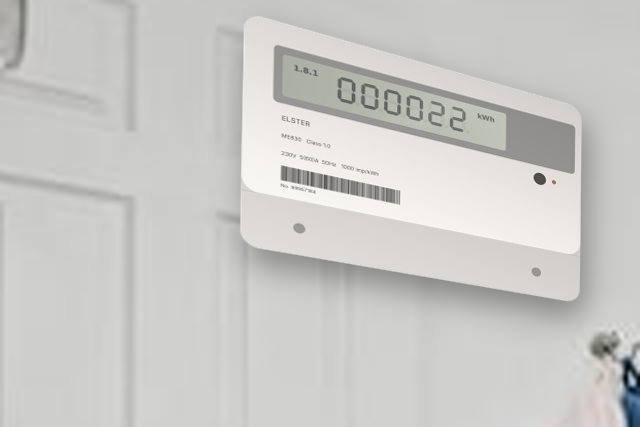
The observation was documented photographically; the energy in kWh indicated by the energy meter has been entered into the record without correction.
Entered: 22 kWh
